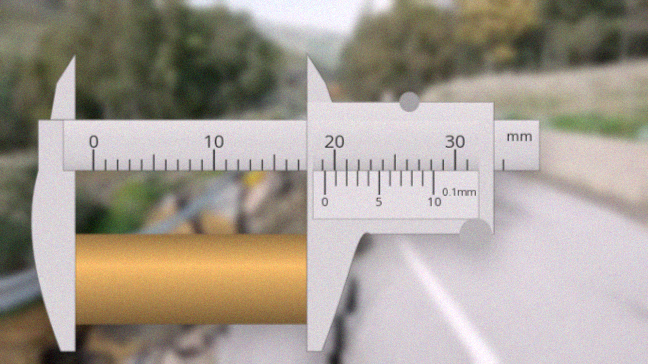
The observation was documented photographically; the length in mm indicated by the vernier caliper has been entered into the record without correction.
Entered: 19.2 mm
